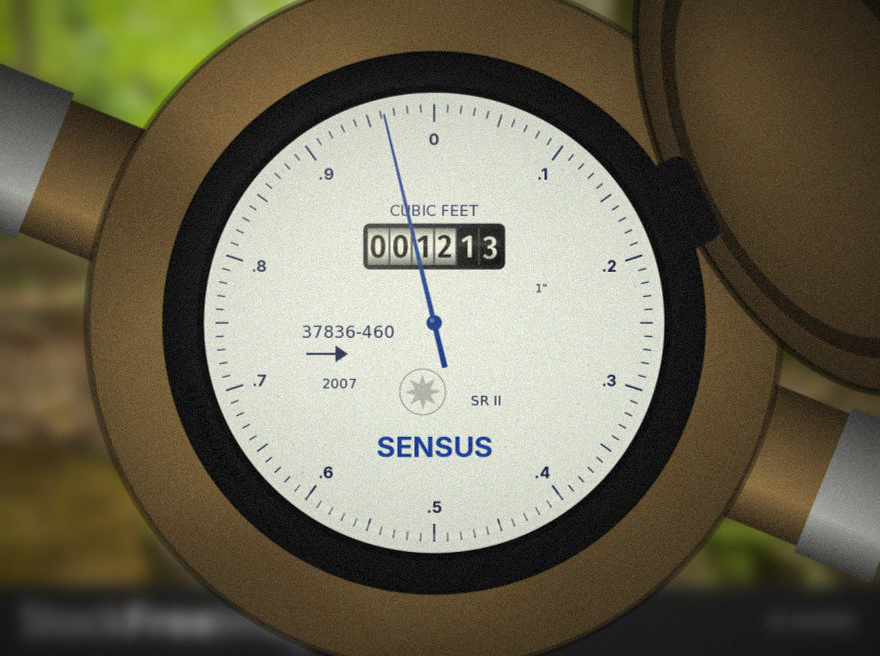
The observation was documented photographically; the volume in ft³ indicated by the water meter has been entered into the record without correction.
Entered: 1212.96 ft³
